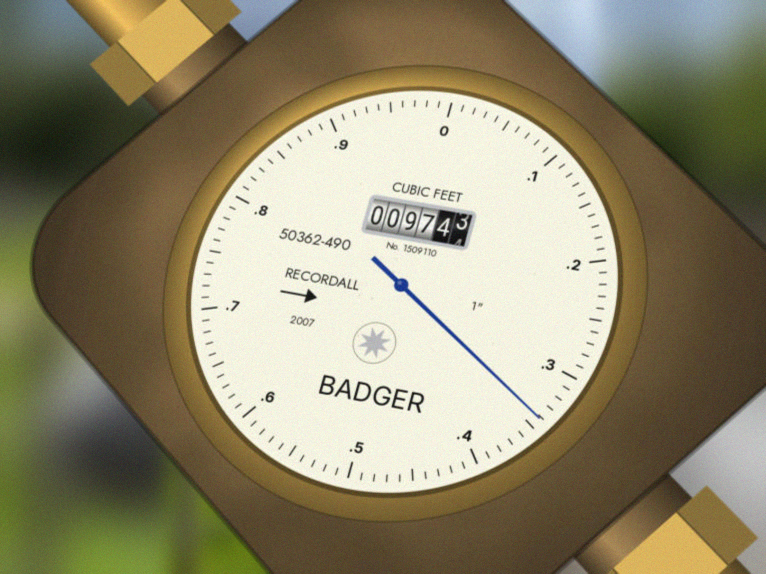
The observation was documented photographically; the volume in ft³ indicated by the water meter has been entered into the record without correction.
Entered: 9743.34 ft³
